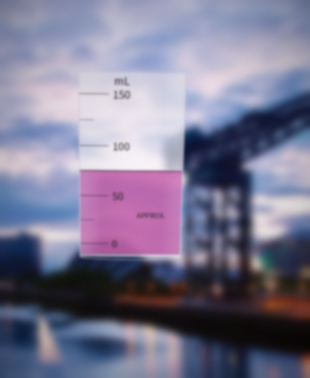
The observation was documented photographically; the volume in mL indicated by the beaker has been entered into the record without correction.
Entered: 75 mL
